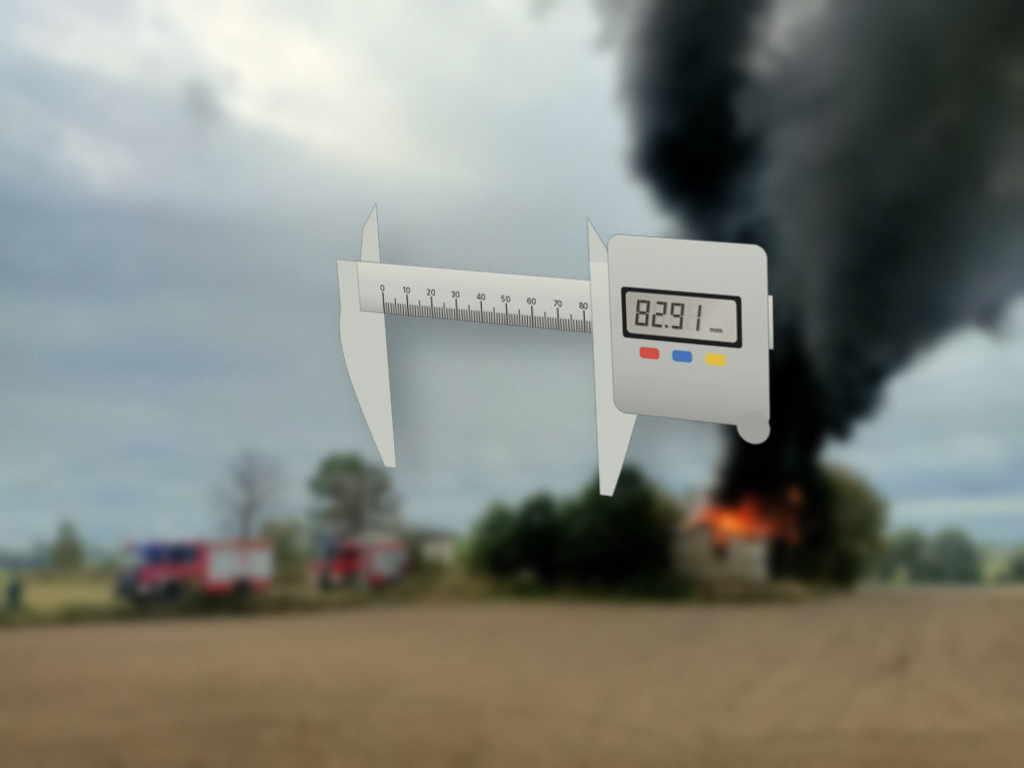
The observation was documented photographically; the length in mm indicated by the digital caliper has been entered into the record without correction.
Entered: 82.91 mm
